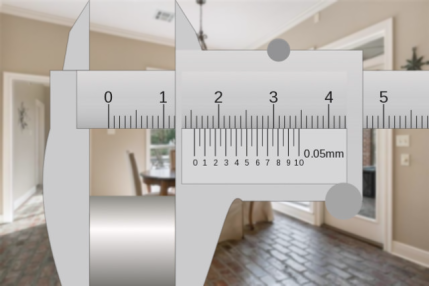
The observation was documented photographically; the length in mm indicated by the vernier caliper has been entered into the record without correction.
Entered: 15.6 mm
